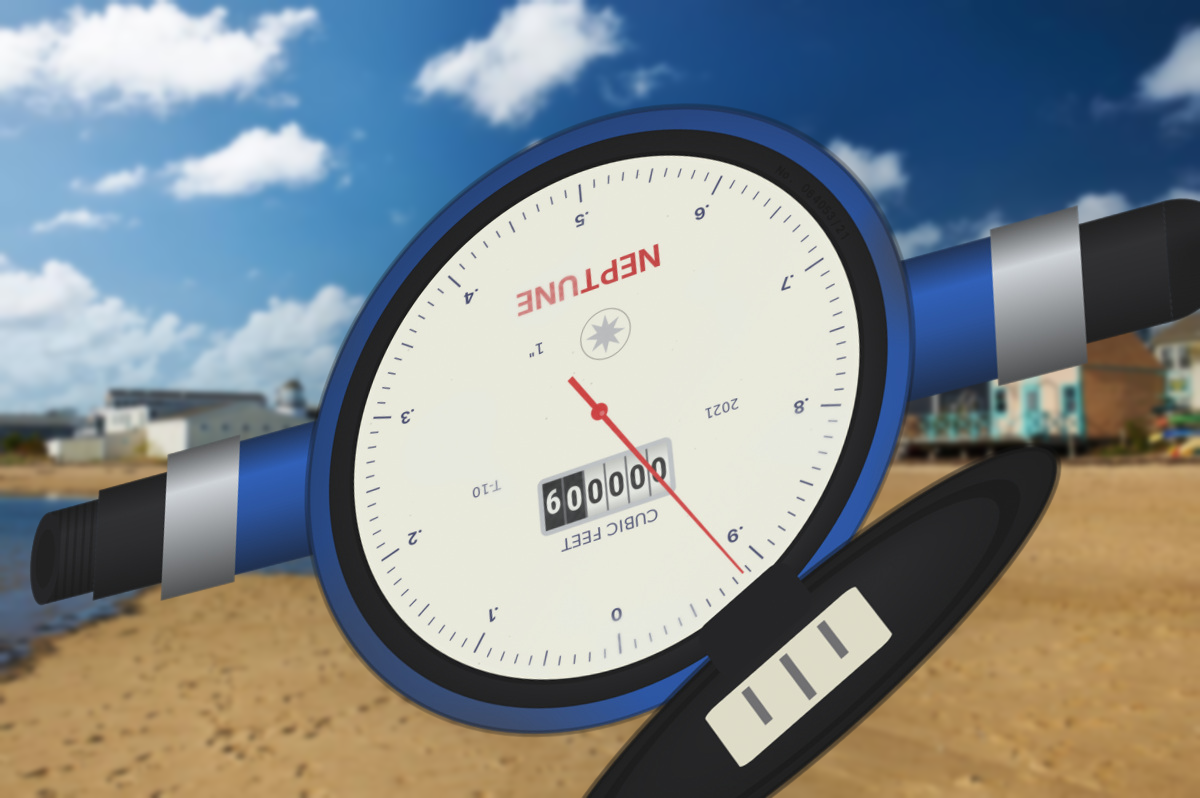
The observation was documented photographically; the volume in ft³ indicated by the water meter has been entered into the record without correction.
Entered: 8.91 ft³
